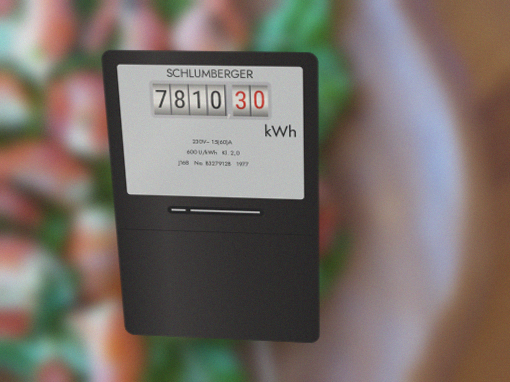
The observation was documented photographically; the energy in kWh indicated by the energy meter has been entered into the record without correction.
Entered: 7810.30 kWh
